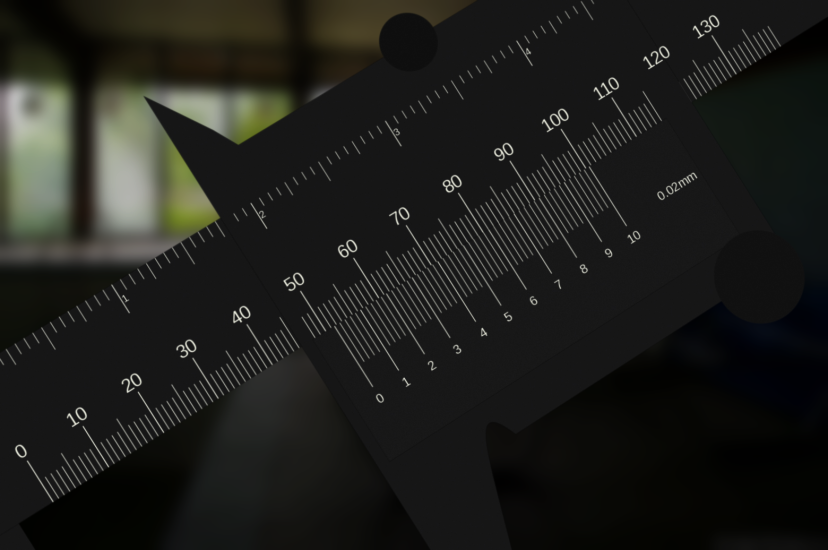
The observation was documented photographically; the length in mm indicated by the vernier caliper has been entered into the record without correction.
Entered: 51.6 mm
